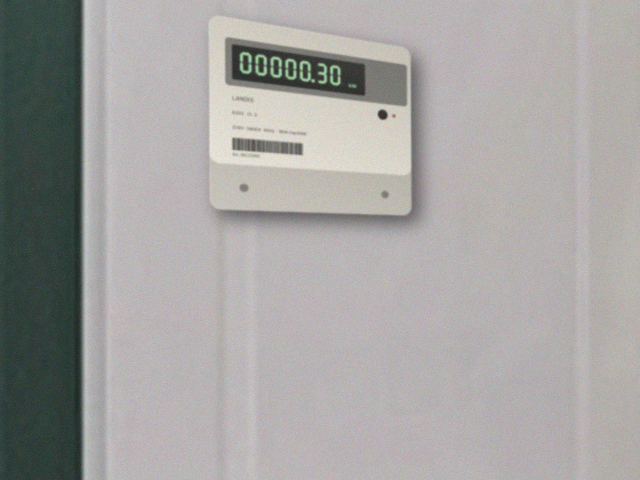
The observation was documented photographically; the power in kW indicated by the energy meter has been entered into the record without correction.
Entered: 0.30 kW
